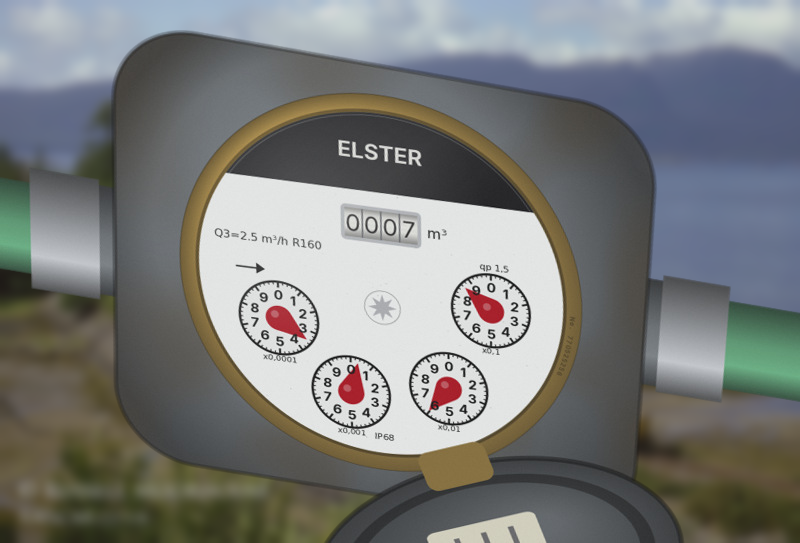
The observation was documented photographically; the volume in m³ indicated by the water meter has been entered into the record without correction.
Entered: 7.8603 m³
